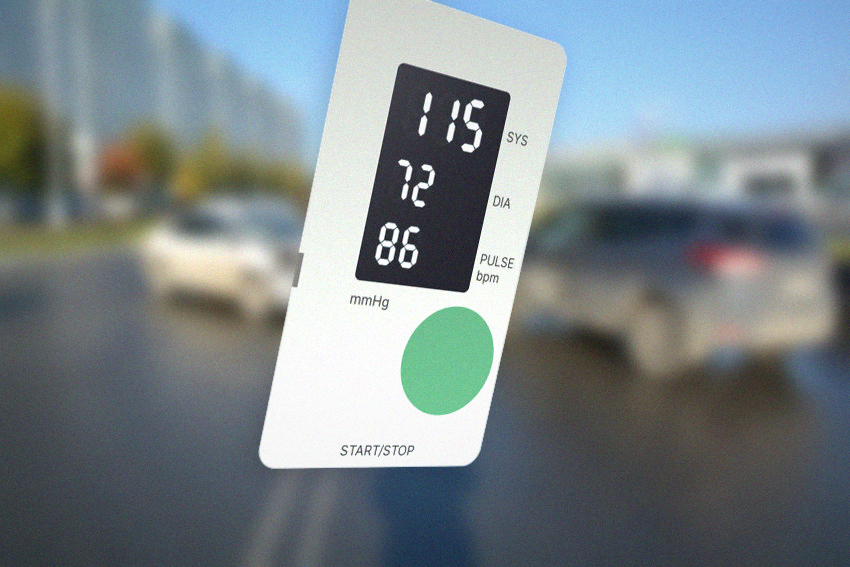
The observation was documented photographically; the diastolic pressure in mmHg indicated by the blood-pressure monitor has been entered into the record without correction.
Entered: 72 mmHg
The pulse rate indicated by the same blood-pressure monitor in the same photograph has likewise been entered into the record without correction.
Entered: 86 bpm
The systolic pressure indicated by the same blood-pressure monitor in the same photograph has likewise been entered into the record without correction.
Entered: 115 mmHg
